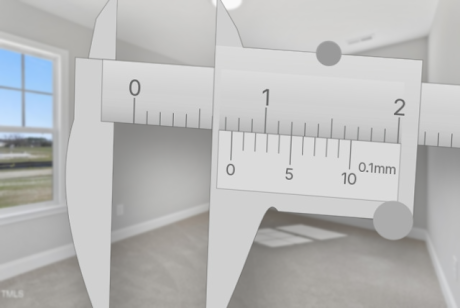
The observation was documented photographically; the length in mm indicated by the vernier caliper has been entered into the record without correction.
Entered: 7.5 mm
